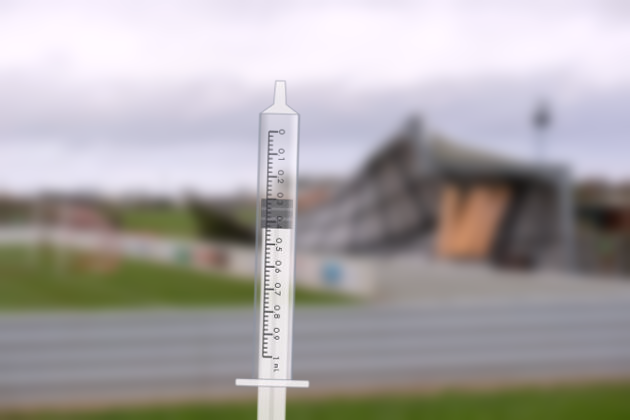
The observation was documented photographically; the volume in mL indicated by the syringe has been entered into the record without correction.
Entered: 0.3 mL
